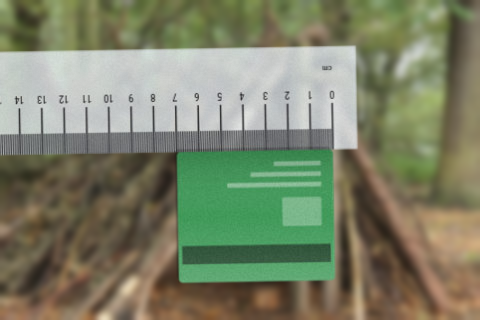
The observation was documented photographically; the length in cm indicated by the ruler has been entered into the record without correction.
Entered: 7 cm
